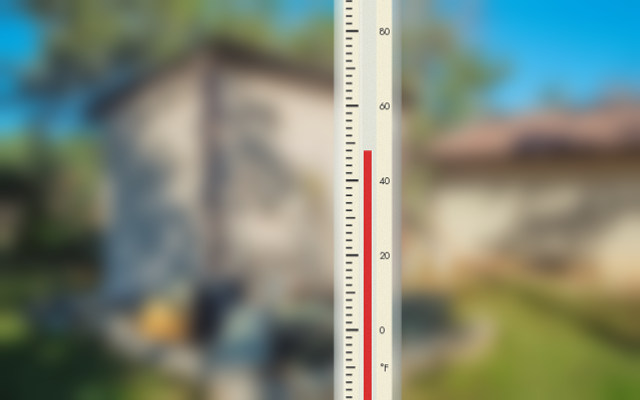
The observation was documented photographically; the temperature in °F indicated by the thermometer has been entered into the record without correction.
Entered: 48 °F
